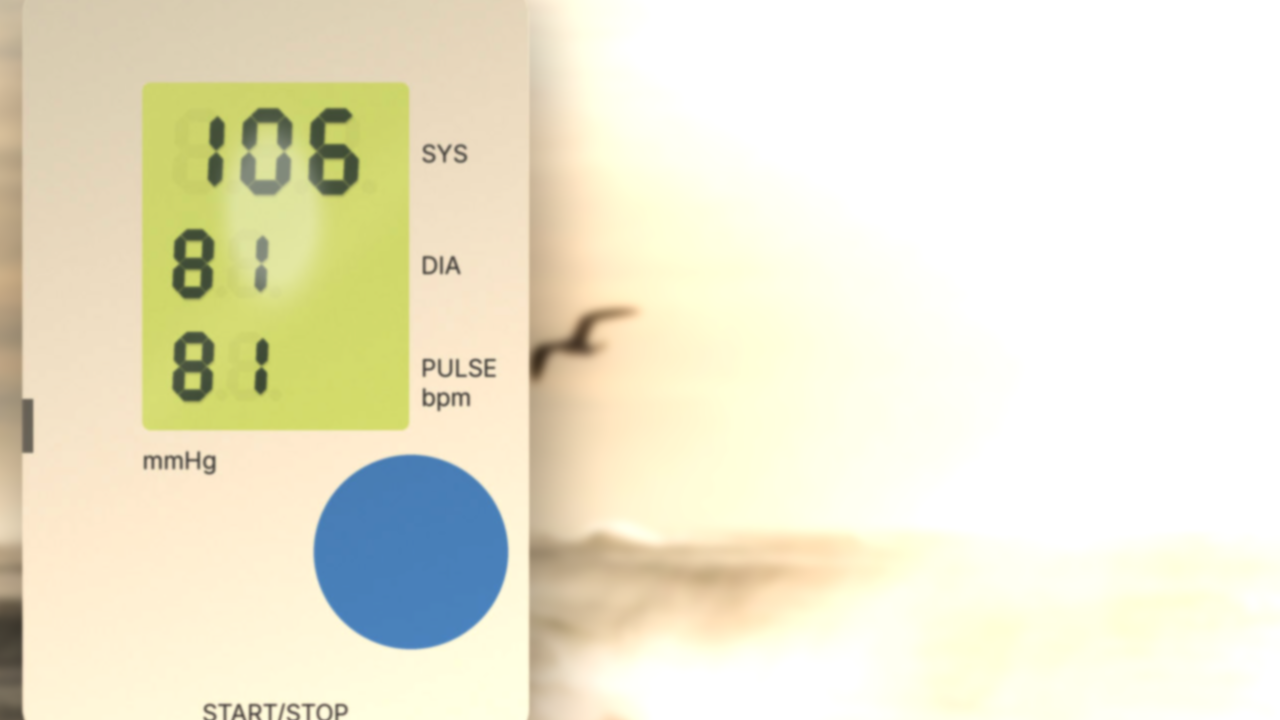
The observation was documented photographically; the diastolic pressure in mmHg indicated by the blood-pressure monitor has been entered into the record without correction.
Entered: 81 mmHg
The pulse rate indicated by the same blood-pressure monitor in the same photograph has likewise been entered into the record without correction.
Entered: 81 bpm
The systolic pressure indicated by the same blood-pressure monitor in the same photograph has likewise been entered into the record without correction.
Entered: 106 mmHg
